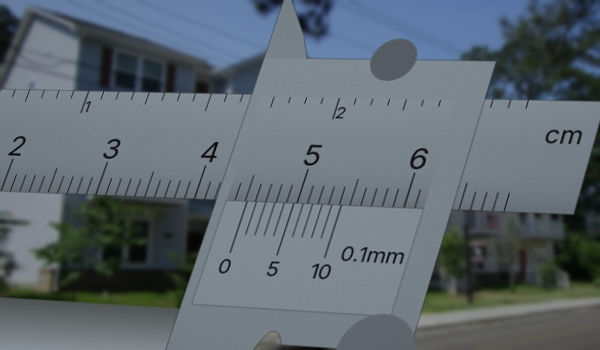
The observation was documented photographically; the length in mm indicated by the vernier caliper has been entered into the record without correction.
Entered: 45.2 mm
